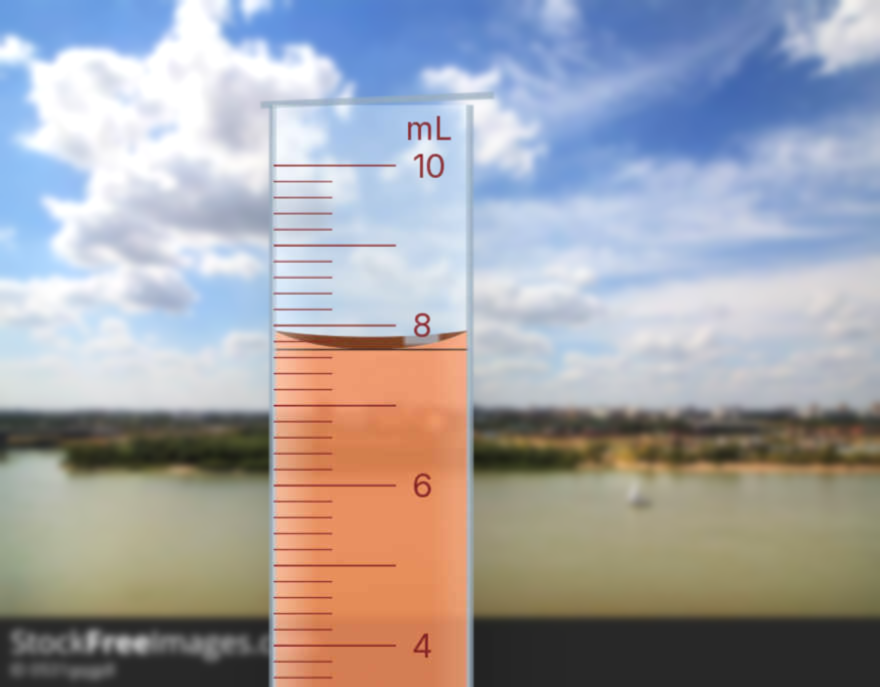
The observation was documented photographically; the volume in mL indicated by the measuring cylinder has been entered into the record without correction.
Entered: 7.7 mL
